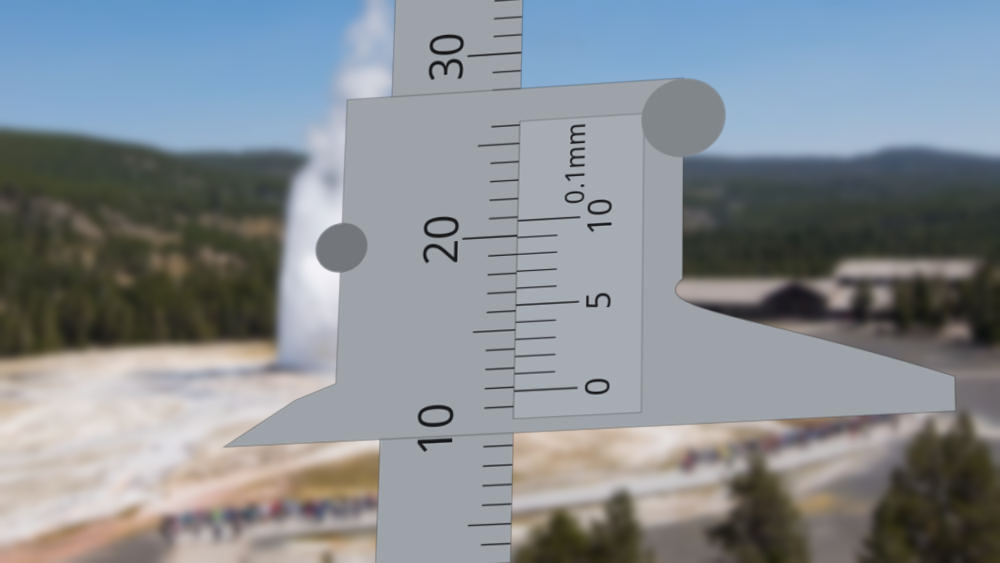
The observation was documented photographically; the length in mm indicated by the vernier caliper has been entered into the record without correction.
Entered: 11.8 mm
